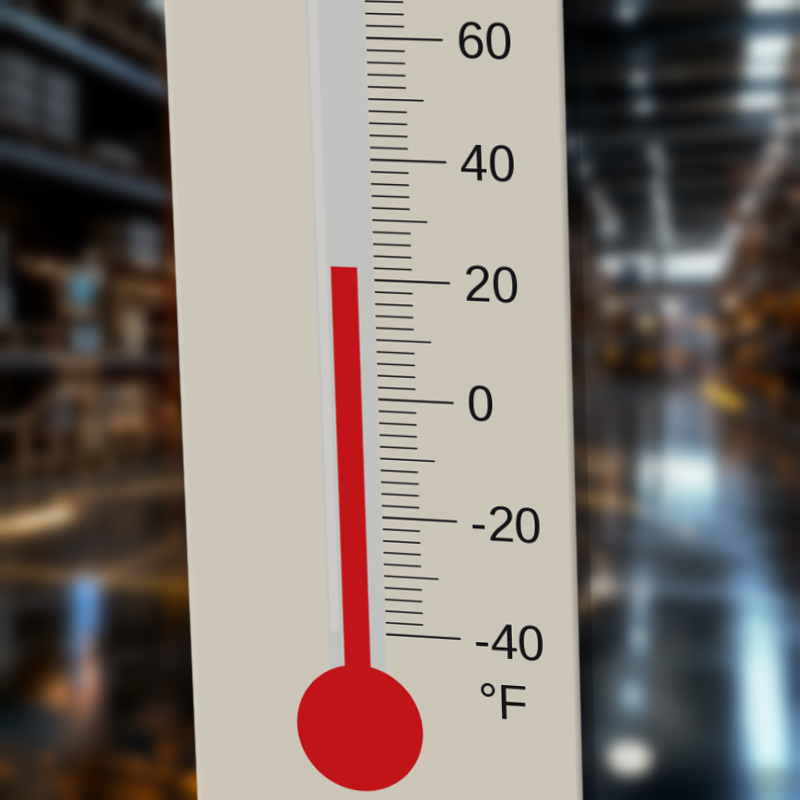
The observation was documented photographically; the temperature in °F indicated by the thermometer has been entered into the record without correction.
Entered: 22 °F
